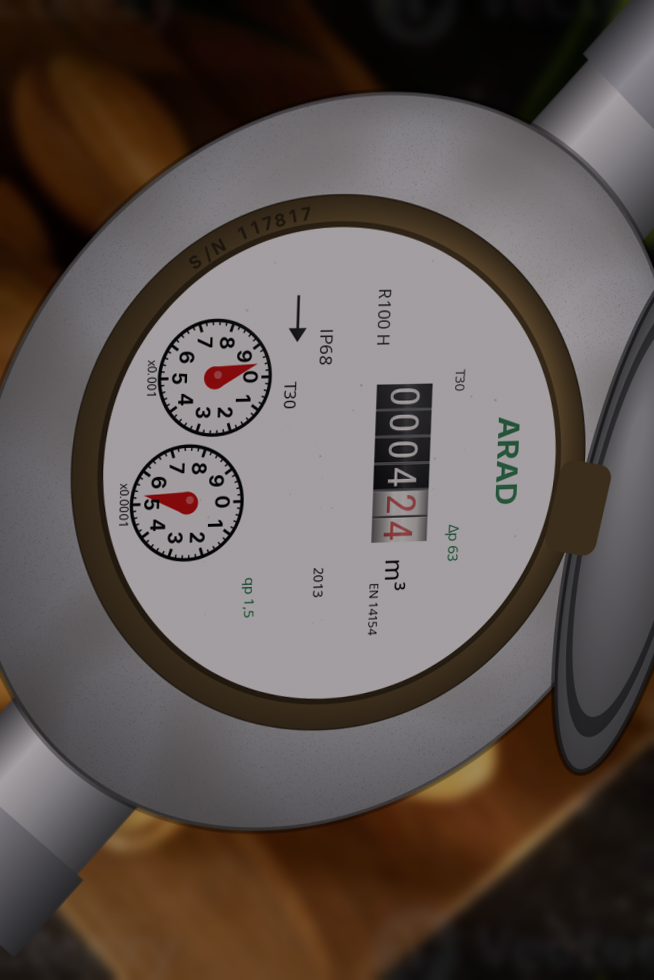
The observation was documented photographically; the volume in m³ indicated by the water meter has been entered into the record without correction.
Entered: 4.2395 m³
